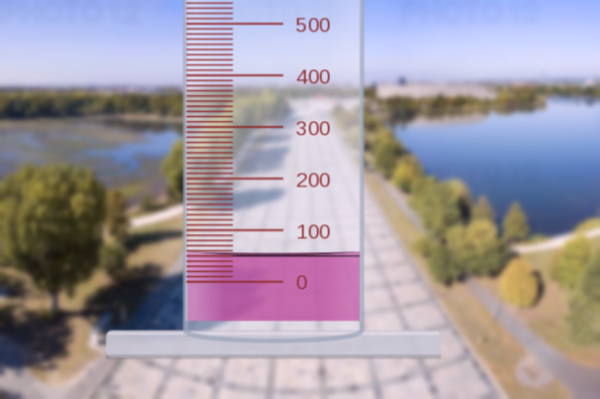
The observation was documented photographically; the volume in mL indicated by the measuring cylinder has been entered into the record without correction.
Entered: 50 mL
